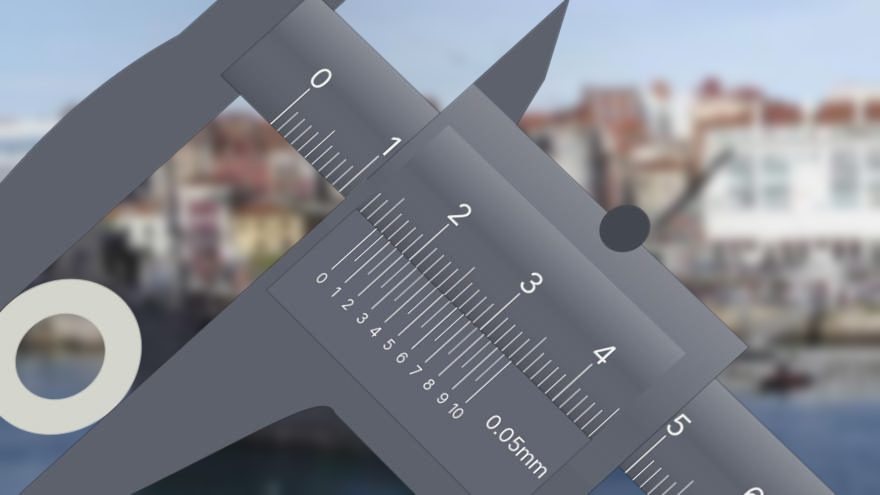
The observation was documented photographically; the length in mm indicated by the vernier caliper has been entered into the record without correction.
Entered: 15.4 mm
